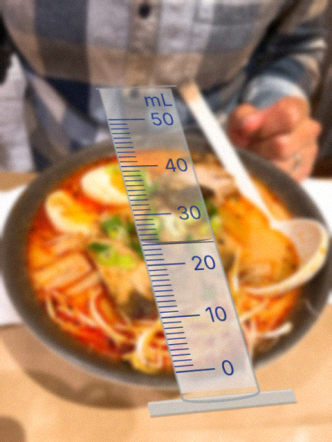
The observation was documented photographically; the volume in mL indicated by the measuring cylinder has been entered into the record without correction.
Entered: 24 mL
